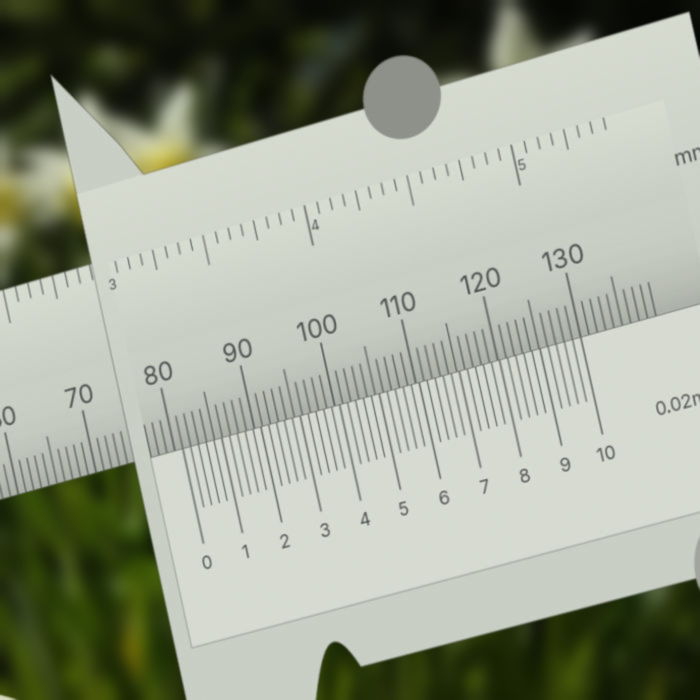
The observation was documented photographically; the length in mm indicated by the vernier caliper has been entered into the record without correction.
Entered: 81.0 mm
